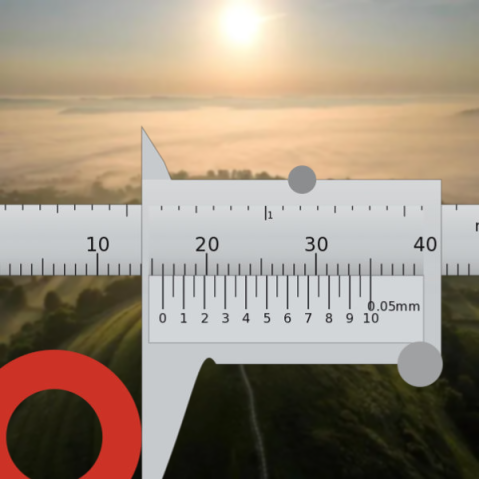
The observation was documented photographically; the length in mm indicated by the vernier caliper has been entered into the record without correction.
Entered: 16.0 mm
